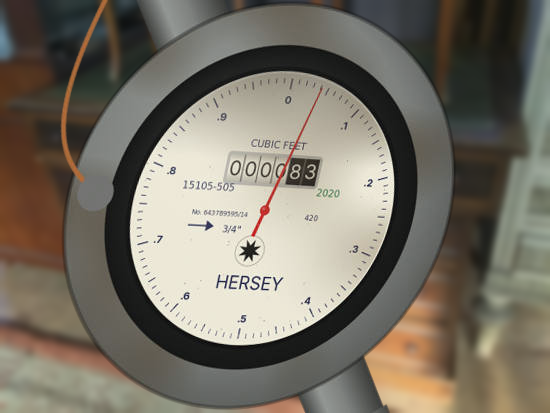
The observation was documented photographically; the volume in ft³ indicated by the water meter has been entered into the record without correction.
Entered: 83.04 ft³
